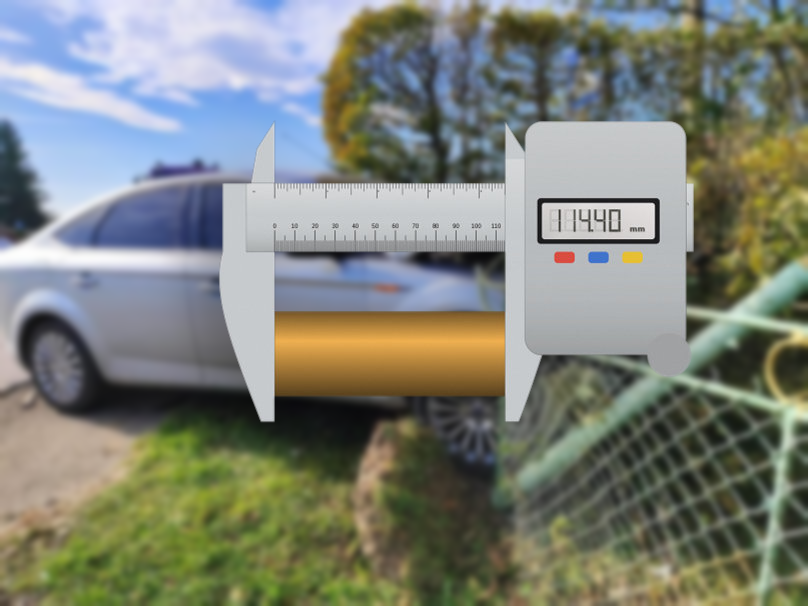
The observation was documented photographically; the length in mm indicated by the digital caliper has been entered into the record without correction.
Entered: 114.40 mm
